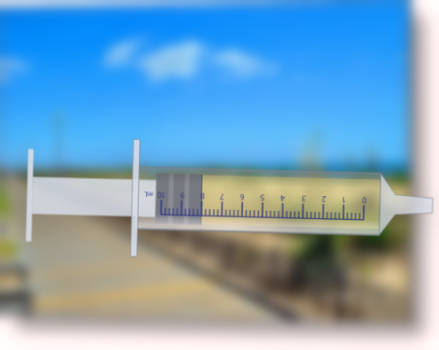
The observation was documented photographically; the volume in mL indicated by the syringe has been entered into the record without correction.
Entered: 8 mL
